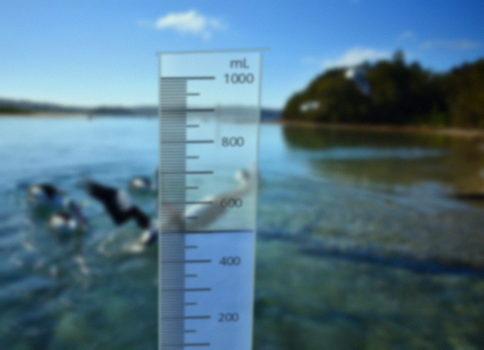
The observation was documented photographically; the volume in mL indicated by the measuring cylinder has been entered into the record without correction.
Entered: 500 mL
